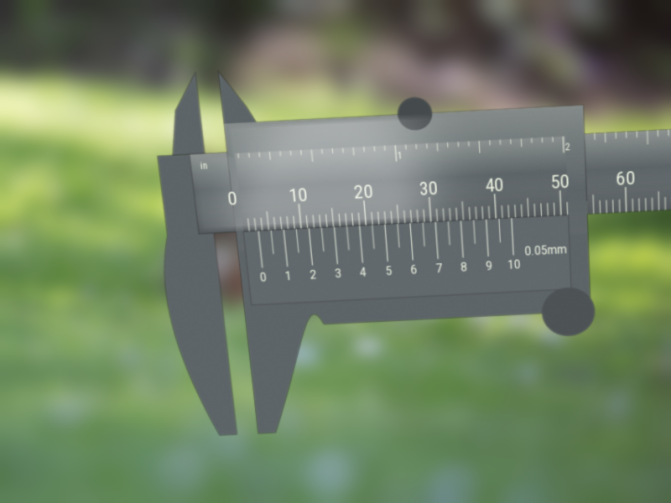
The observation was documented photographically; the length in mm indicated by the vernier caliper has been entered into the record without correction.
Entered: 3.4 mm
